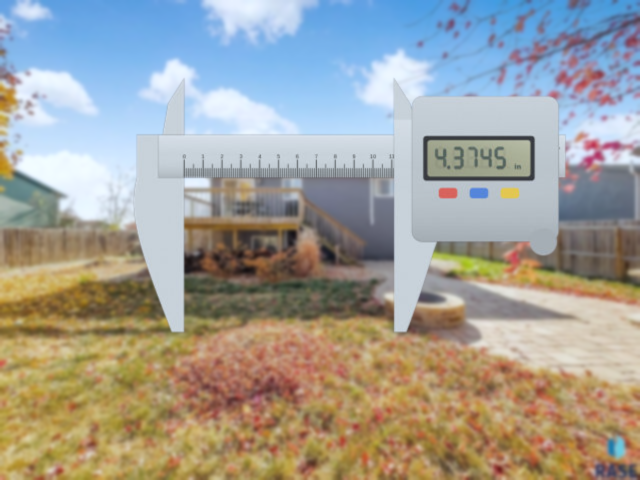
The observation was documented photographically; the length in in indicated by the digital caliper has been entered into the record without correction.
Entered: 4.3745 in
